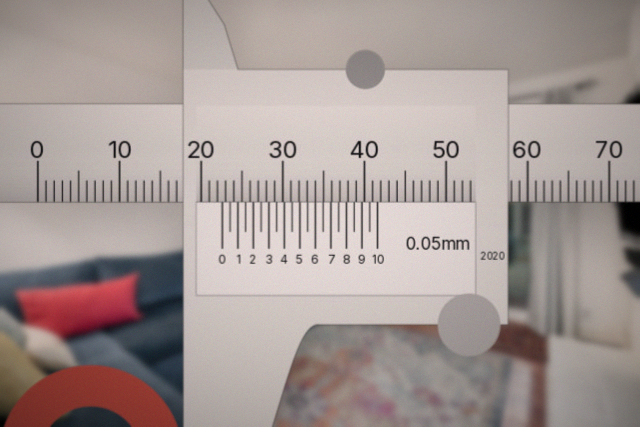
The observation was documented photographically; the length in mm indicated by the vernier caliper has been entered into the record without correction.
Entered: 22.6 mm
